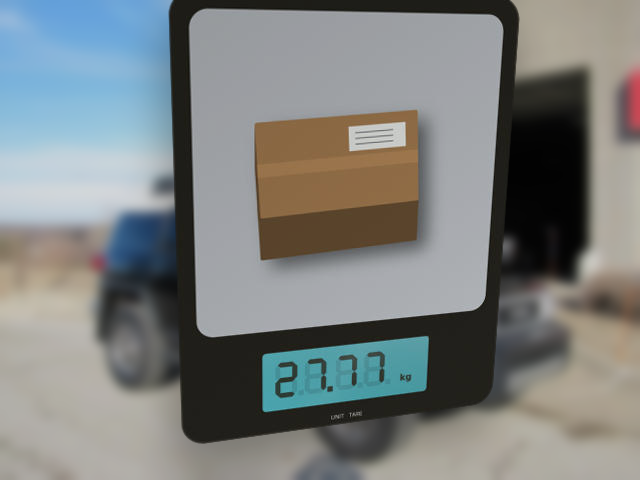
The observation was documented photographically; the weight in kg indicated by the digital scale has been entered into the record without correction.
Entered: 27.77 kg
